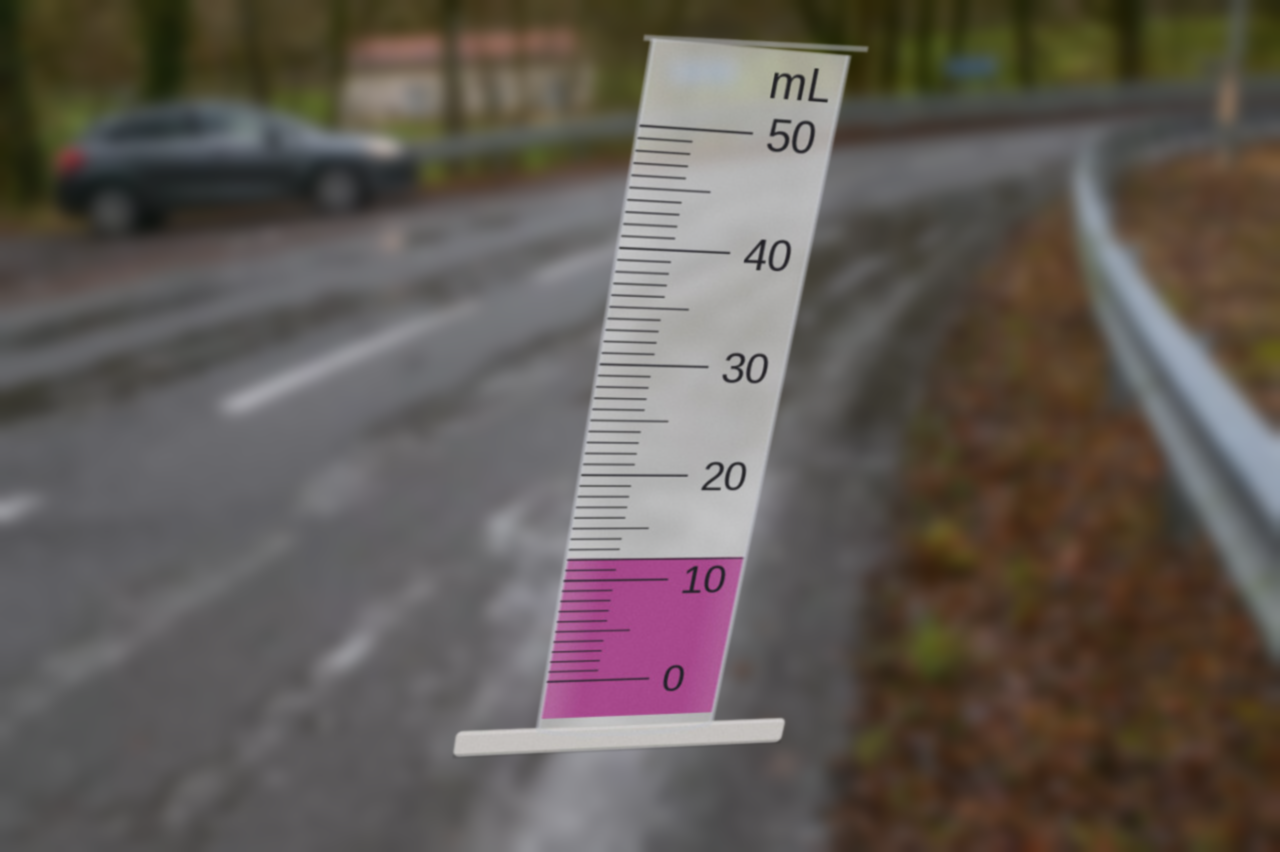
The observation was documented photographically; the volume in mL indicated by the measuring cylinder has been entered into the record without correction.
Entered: 12 mL
